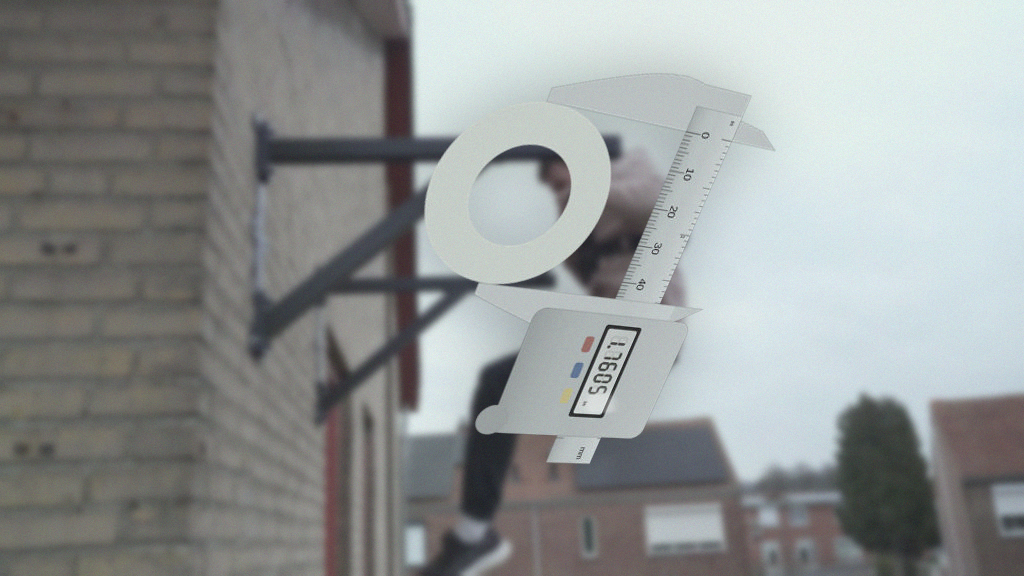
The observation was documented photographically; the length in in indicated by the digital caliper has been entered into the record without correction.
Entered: 1.7605 in
